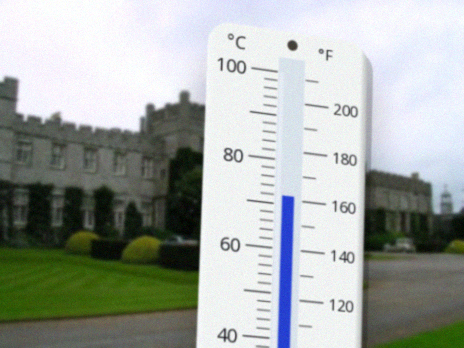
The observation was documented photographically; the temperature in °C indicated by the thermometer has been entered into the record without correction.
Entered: 72 °C
